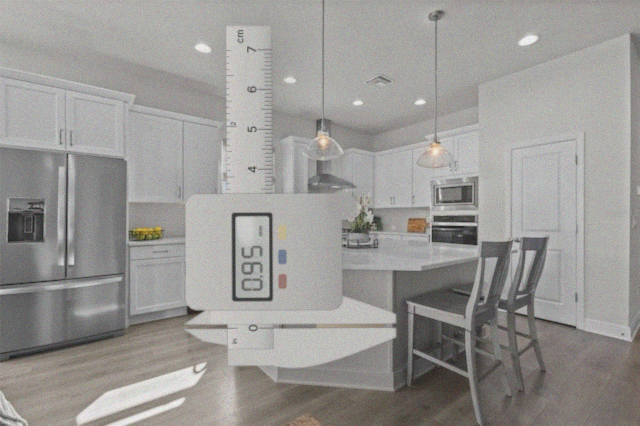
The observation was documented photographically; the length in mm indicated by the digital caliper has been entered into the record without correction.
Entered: 0.95 mm
